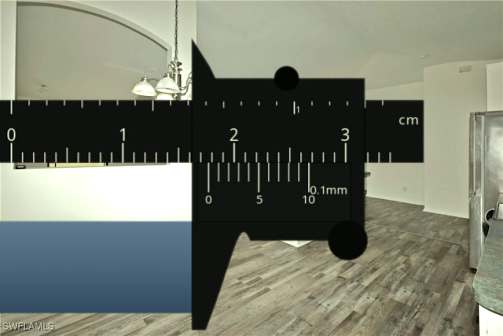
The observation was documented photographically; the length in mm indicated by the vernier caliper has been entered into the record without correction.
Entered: 17.7 mm
